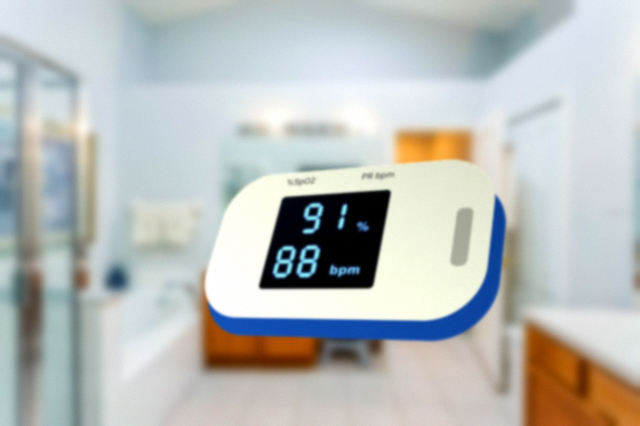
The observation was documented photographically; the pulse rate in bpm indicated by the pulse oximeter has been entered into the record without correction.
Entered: 88 bpm
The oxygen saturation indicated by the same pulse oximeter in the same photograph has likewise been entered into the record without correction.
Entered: 91 %
